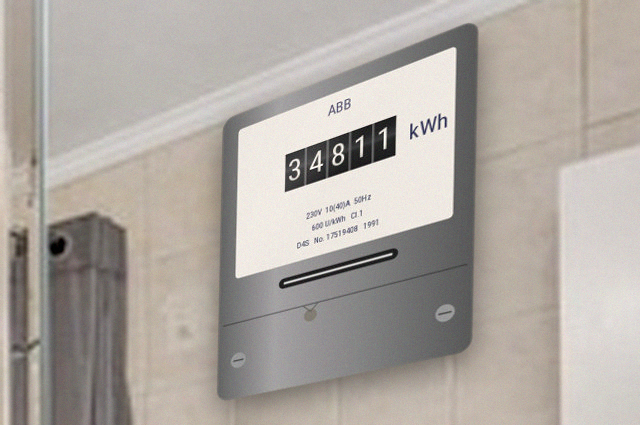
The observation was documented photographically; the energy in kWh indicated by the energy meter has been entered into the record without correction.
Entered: 34811 kWh
